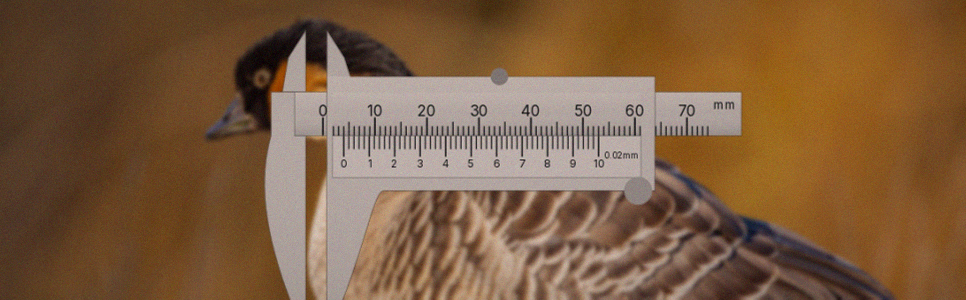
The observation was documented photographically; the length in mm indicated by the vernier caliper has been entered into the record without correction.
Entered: 4.0 mm
